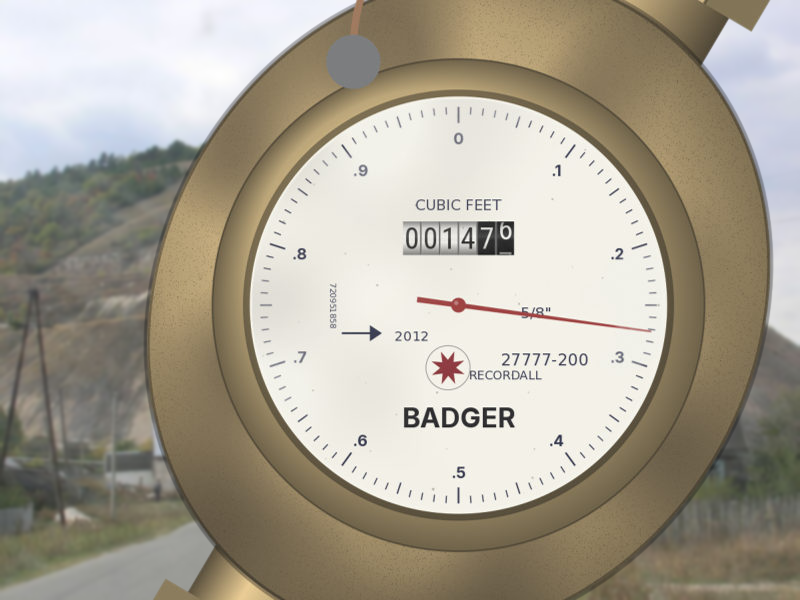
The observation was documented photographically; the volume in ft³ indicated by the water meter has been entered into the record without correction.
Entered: 1476.27 ft³
